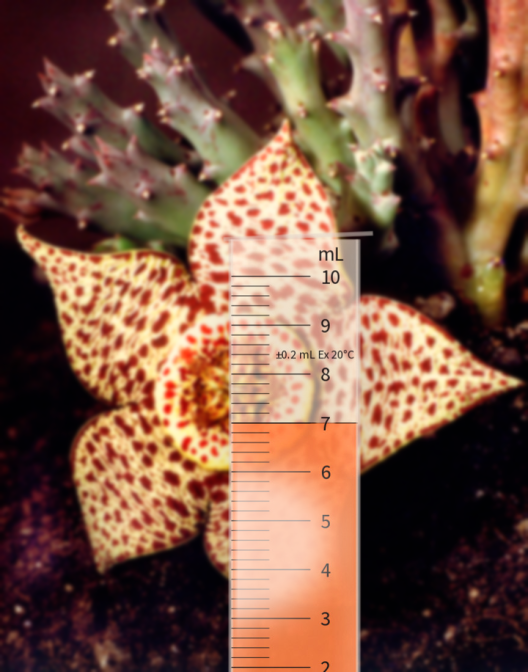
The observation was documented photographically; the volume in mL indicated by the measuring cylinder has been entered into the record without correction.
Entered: 7 mL
